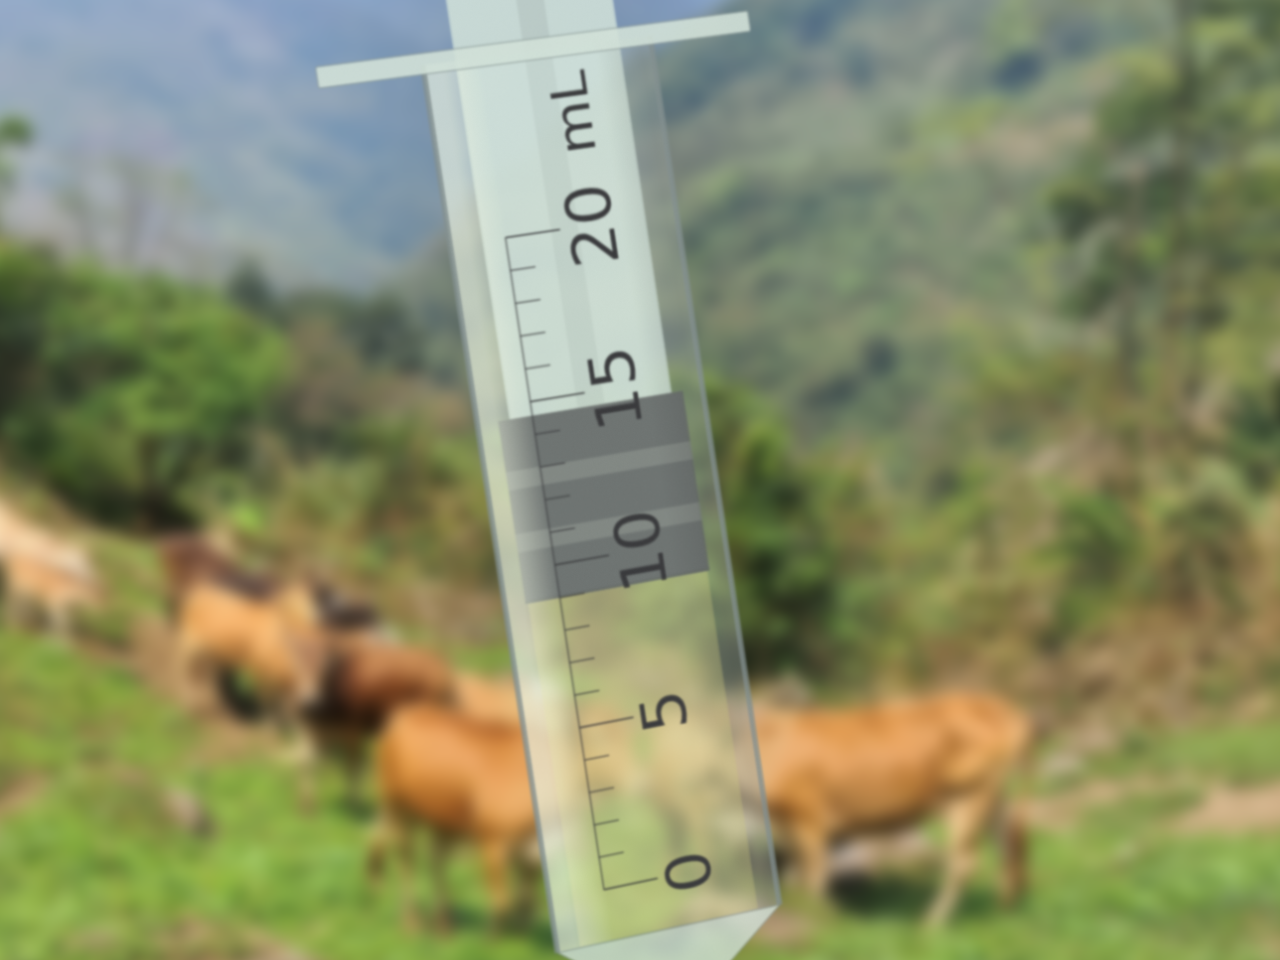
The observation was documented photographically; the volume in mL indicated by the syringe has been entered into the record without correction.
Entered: 9 mL
